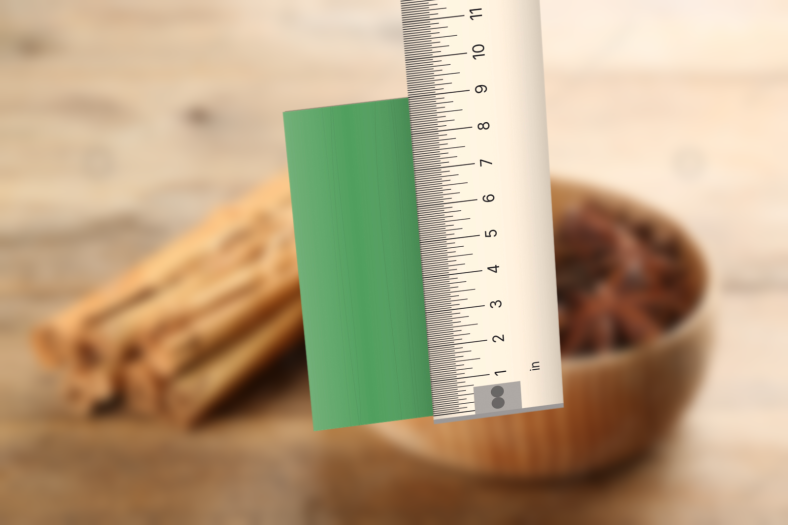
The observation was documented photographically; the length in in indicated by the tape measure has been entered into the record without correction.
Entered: 9 in
